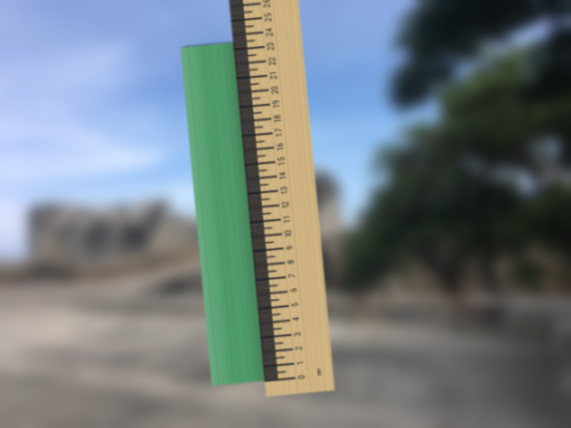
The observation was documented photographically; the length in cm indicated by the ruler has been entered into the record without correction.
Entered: 23.5 cm
